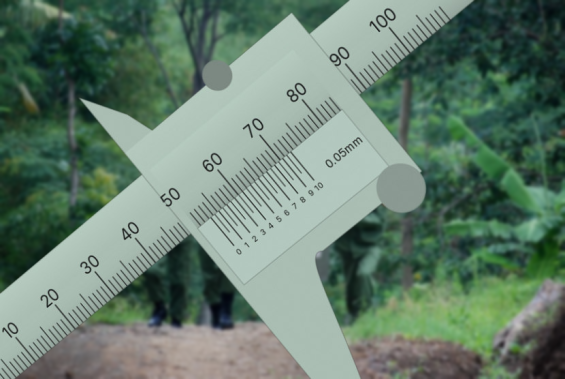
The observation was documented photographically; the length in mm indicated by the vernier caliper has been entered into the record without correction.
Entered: 53.4 mm
